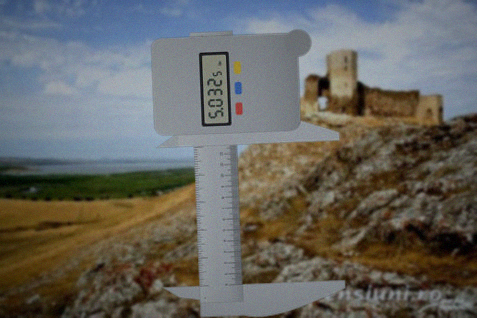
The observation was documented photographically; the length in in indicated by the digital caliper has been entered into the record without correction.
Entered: 5.0325 in
